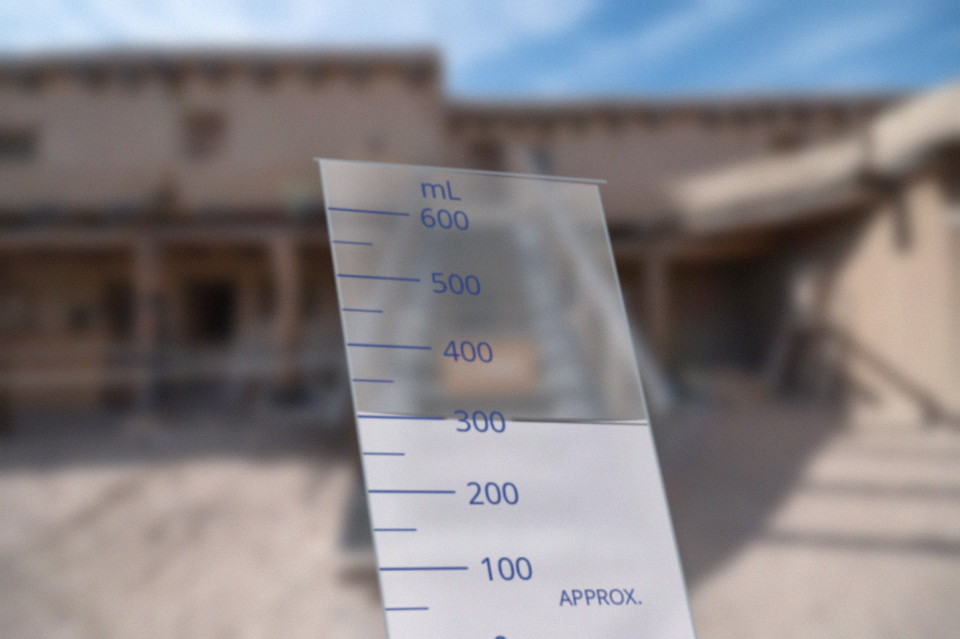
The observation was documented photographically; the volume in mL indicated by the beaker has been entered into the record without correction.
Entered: 300 mL
